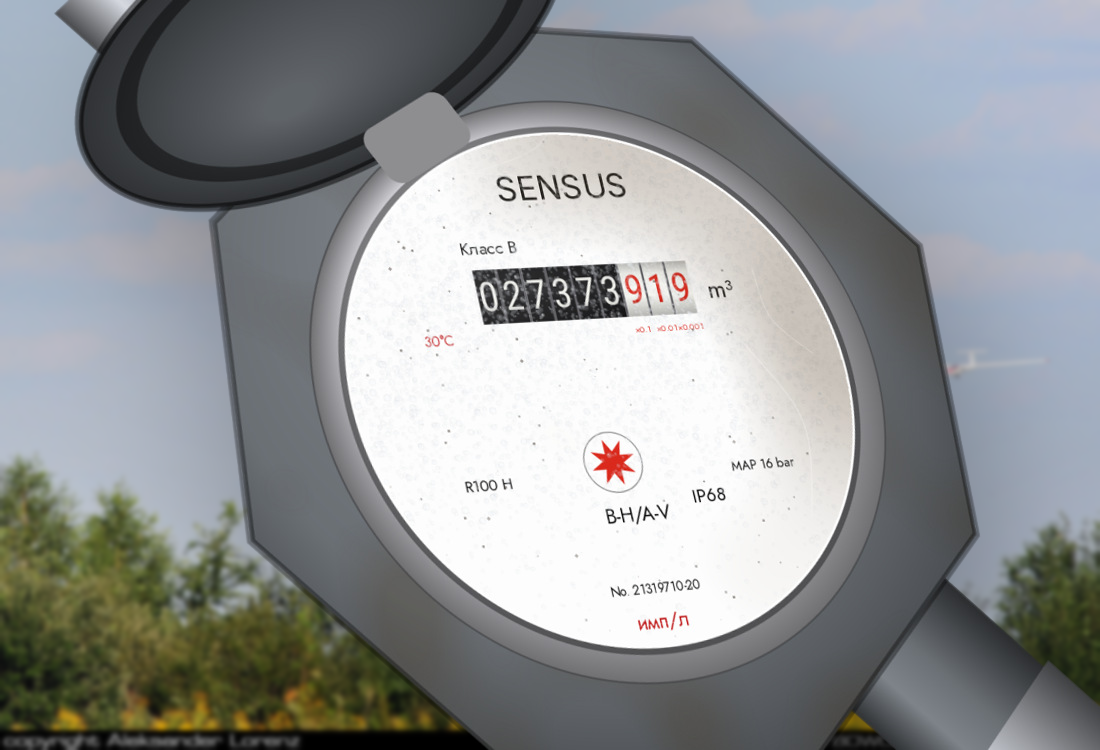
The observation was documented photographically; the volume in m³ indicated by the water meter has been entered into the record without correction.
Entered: 27373.919 m³
